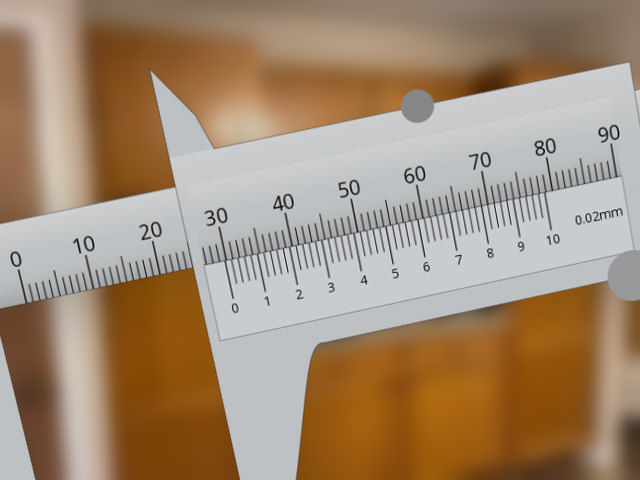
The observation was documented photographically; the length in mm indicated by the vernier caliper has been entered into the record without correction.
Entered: 29.8 mm
